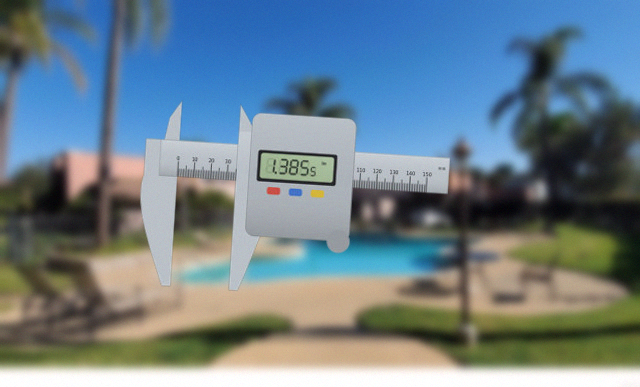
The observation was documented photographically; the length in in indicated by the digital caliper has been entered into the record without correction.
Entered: 1.3855 in
